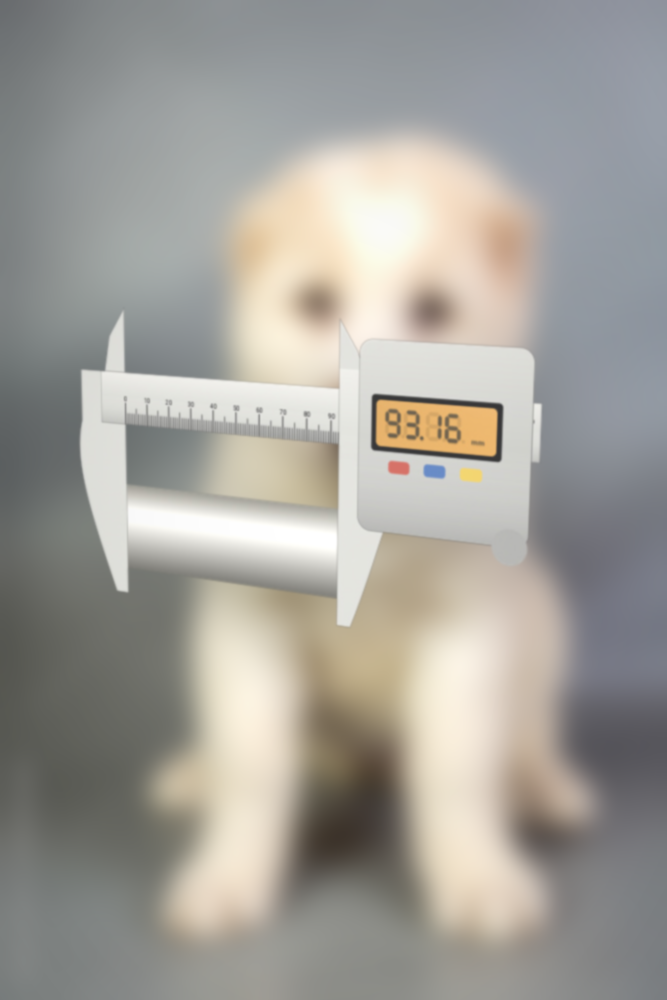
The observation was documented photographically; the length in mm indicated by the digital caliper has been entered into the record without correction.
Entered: 93.16 mm
